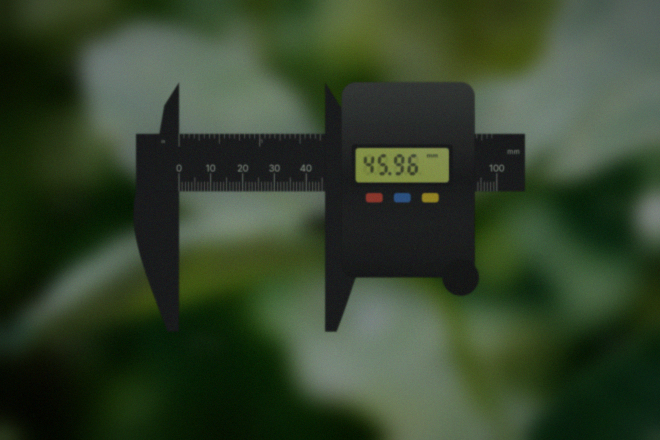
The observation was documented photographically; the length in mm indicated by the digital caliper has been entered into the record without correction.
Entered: 45.96 mm
